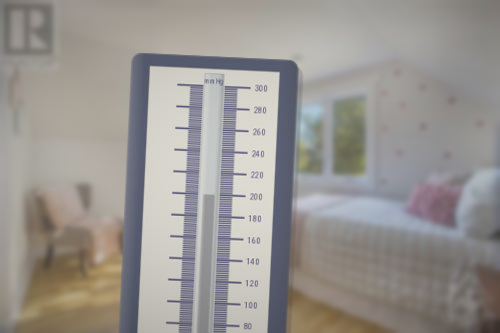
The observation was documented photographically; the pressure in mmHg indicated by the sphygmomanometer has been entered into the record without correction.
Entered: 200 mmHg
